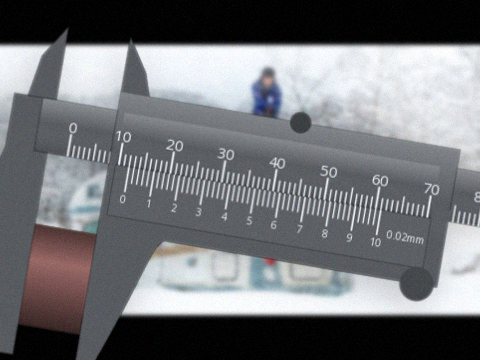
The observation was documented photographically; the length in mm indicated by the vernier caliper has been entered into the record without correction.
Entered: 12.0 mm
